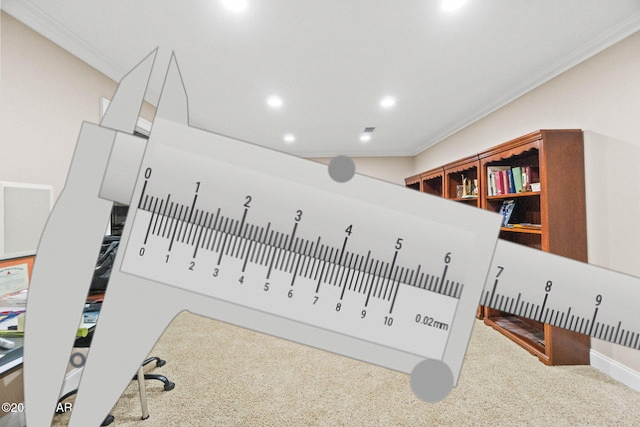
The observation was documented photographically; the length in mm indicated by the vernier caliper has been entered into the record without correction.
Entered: 3.0 mm
